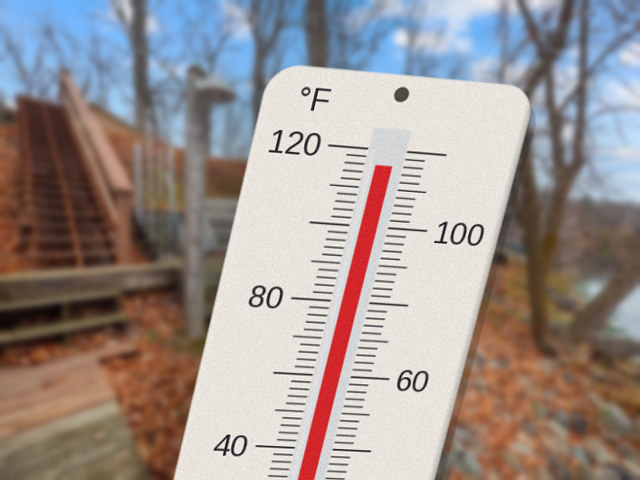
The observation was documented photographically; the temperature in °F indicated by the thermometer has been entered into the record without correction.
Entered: 116 °F
